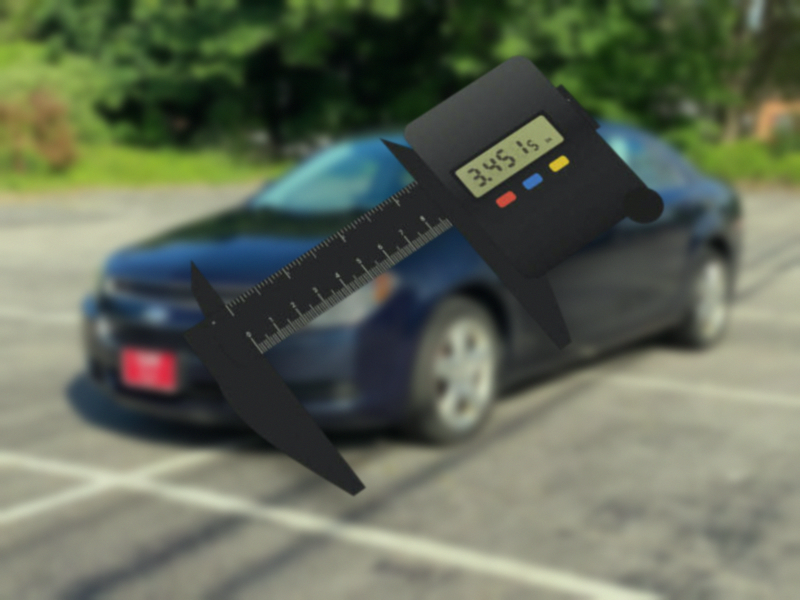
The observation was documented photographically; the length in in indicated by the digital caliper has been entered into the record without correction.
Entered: 3.4515 in
